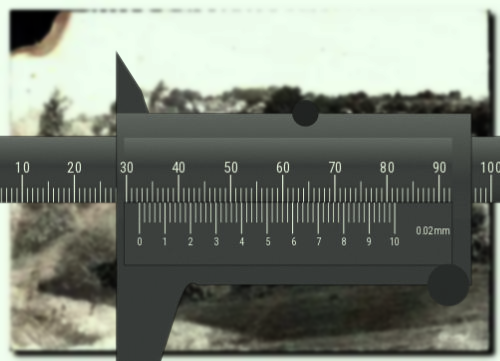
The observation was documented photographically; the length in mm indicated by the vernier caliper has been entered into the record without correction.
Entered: 32.5 mm
